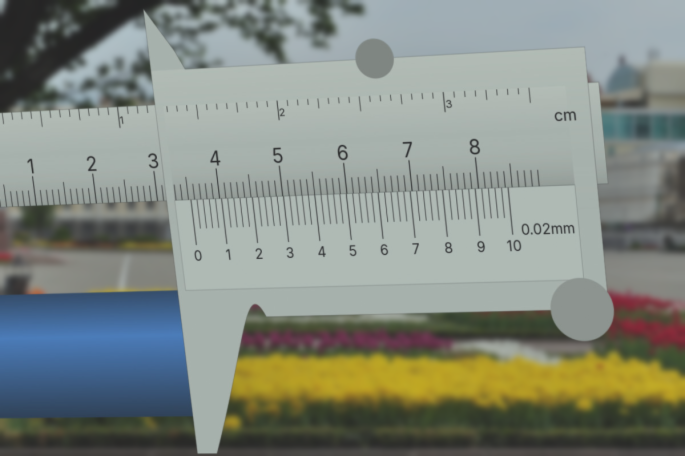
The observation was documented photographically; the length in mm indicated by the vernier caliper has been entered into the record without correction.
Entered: 35.4 mm
